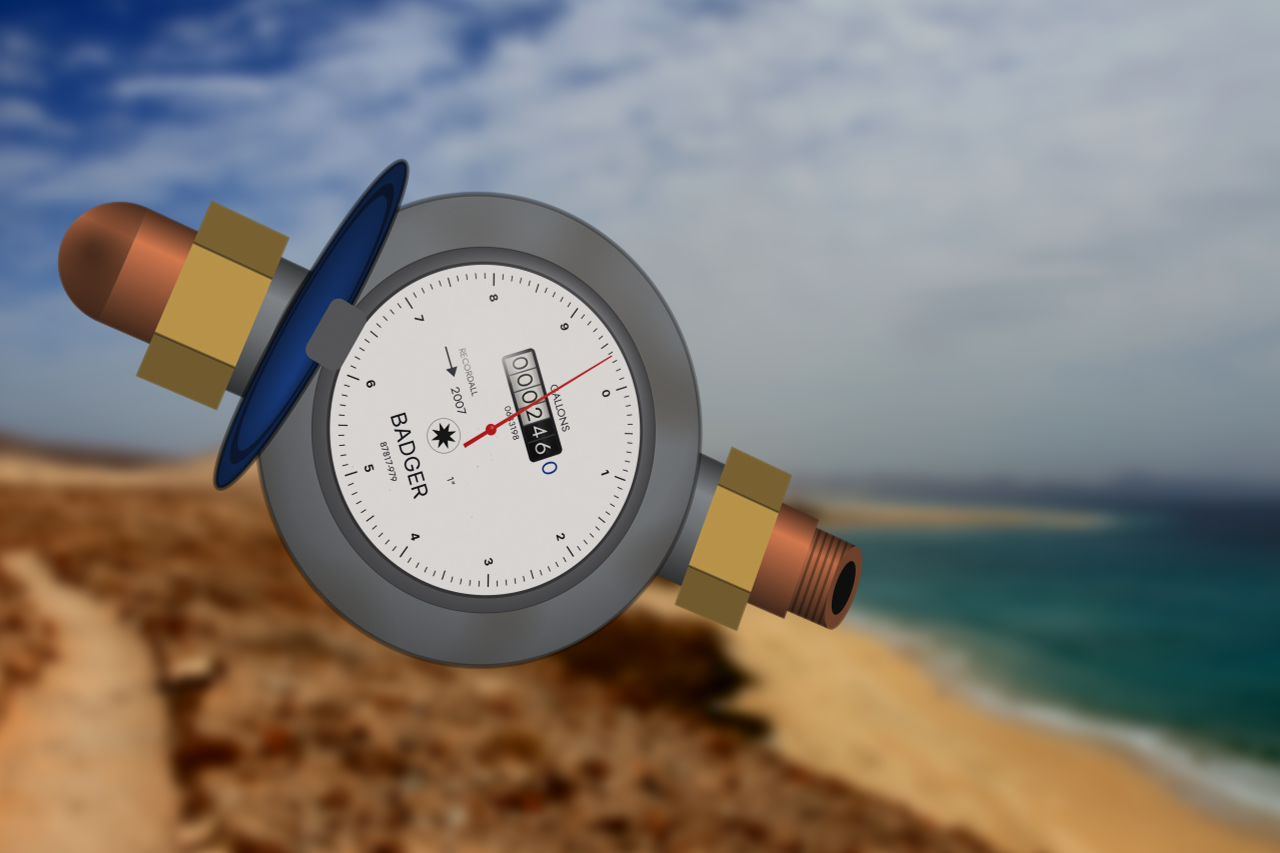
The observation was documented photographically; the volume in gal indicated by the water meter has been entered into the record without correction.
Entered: 2459.6 gal
